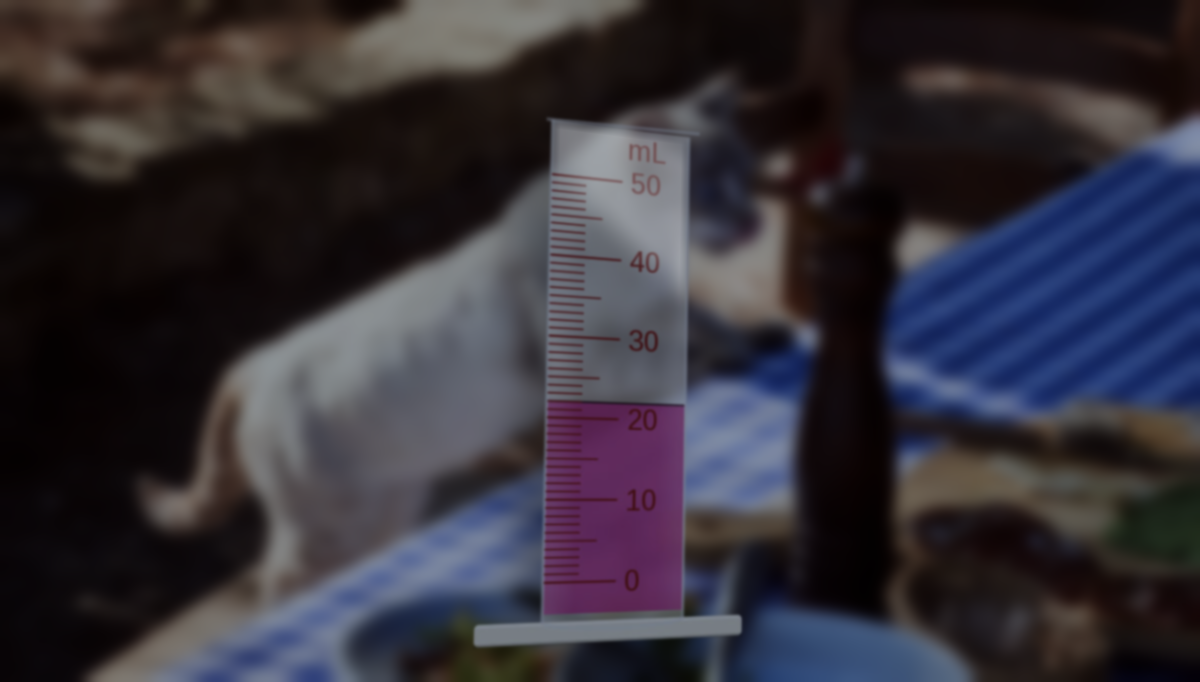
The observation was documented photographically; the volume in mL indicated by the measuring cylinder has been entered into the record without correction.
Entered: 22 mL
